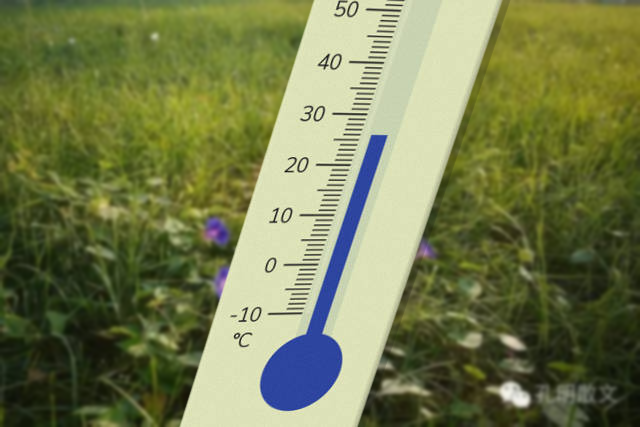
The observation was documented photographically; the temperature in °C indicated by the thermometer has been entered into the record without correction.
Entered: 26 °C
